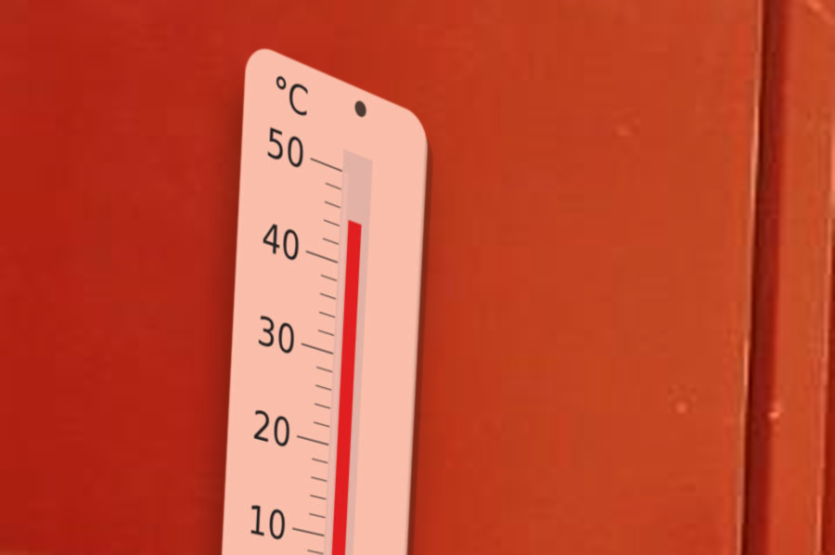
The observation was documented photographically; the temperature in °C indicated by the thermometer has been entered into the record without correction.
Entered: 45 °C
